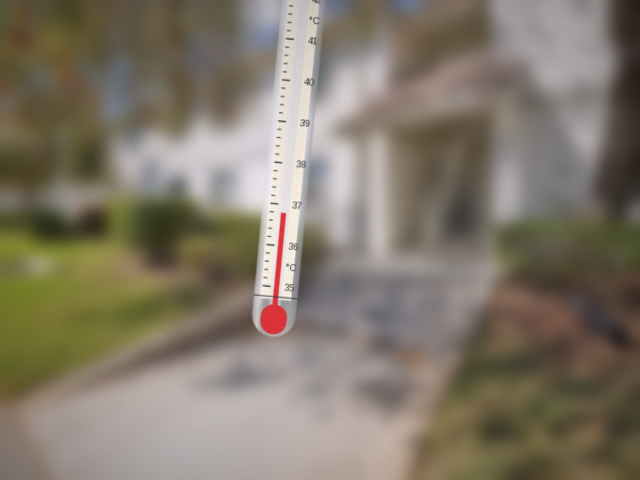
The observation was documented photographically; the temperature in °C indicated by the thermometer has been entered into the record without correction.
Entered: 36.8 °C
